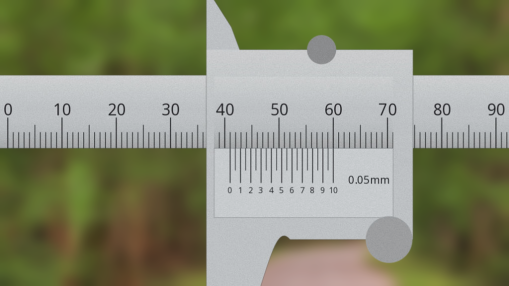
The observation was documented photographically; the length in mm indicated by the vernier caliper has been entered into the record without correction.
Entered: 41.0 mm
